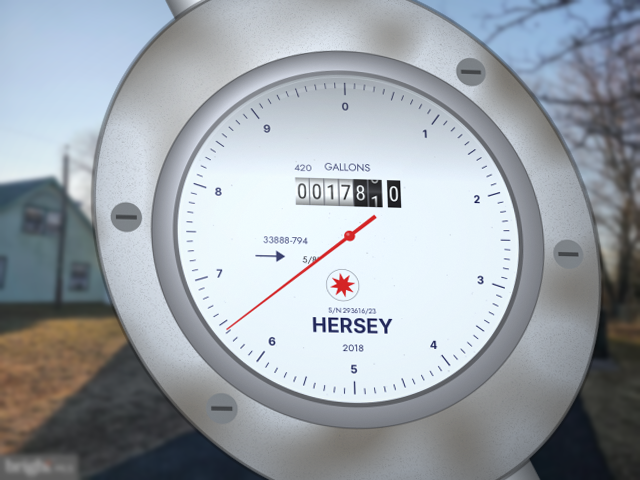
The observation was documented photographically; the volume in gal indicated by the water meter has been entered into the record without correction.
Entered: 17806.4 gal
